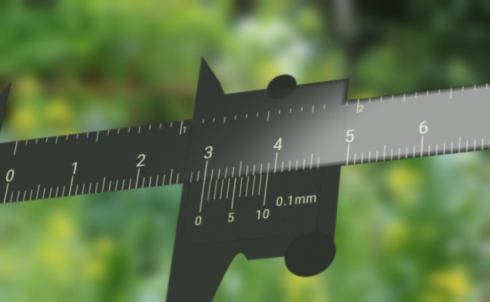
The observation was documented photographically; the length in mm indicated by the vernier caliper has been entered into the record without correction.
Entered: 30.0 mm
